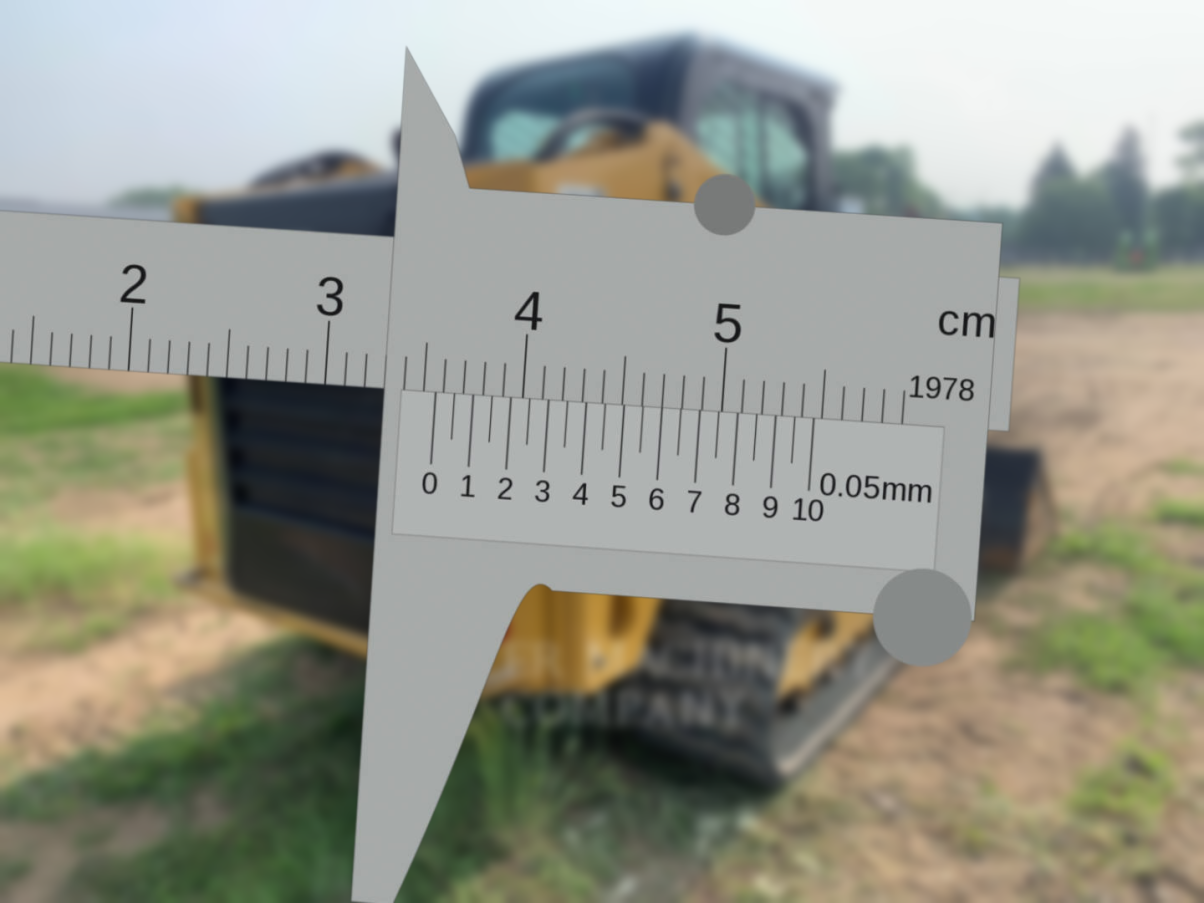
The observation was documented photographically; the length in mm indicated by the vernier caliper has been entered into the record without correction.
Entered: 35.6 mm
